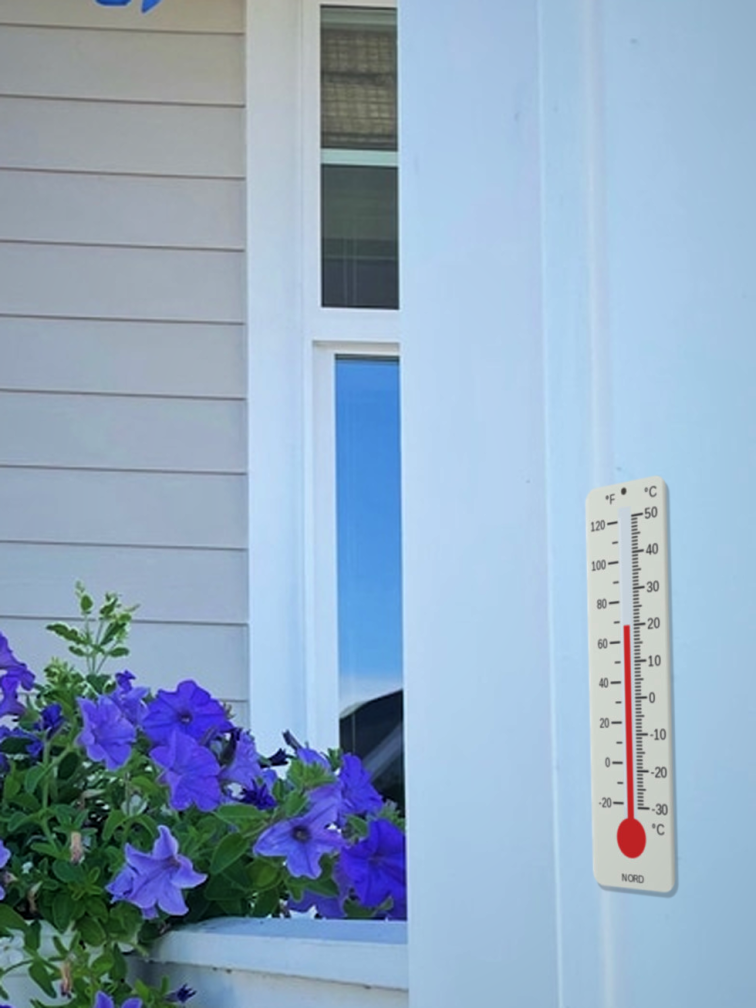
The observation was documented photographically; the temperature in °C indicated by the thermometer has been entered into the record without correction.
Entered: 20 °C
